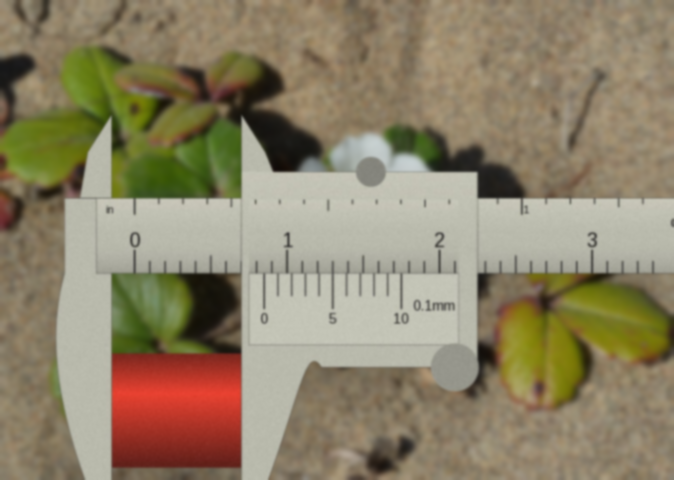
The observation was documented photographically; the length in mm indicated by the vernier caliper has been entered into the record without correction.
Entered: 8.5 mm
